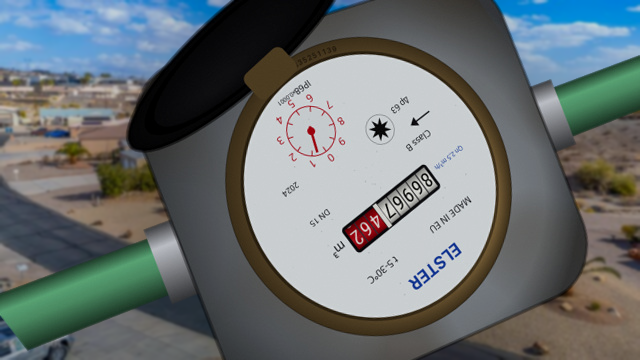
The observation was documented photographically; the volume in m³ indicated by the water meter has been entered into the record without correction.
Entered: 86967.4620 m³
